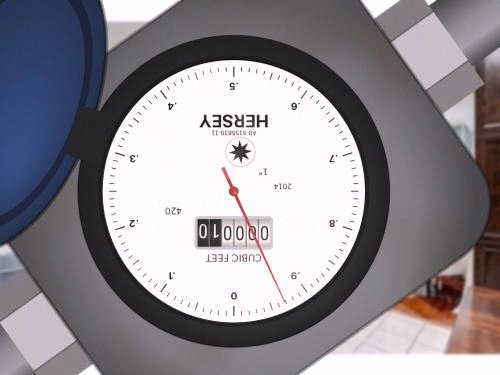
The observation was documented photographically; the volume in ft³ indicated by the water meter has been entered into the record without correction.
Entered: 9.93 ft³
